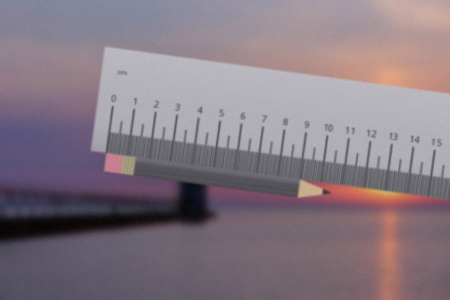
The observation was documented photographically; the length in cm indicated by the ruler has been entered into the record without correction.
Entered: 10.5 cm
